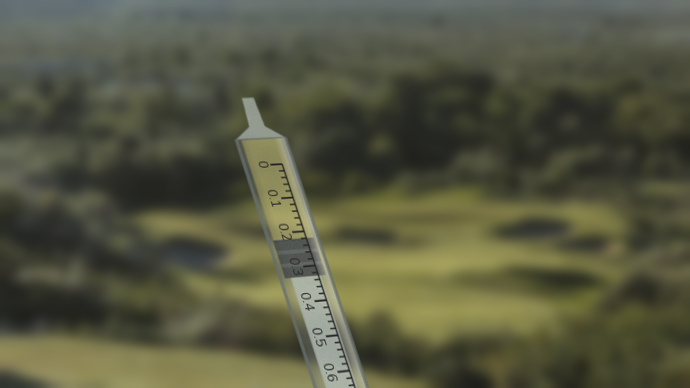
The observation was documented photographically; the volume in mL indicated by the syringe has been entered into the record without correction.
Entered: 0.22 mL
